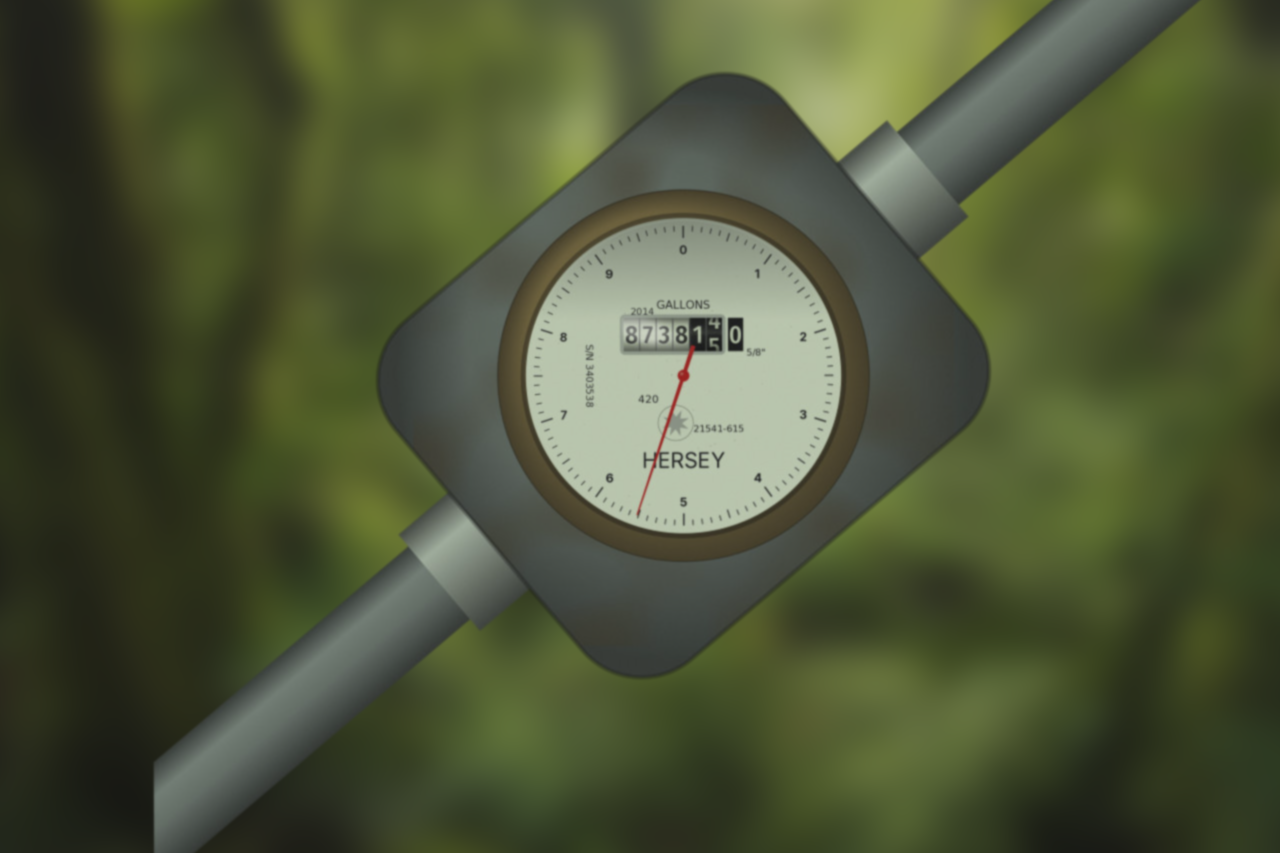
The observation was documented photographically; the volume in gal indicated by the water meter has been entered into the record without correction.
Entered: 8738145.5 gal
